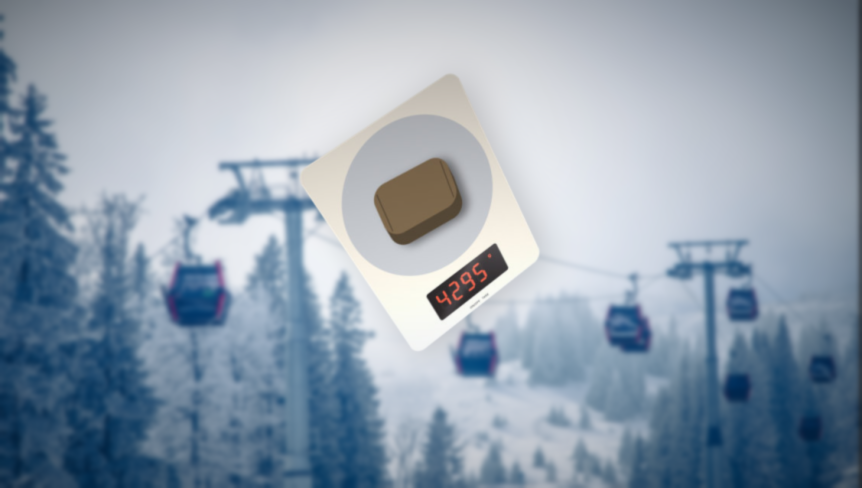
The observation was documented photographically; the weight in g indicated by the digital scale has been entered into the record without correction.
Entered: 4295 g
